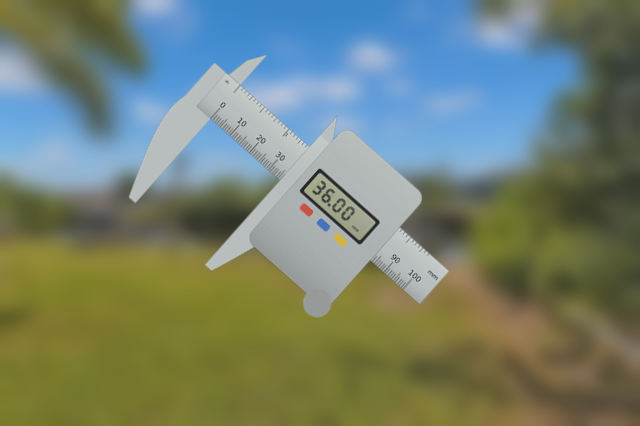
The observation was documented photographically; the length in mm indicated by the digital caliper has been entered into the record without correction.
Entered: 36.00 mm
